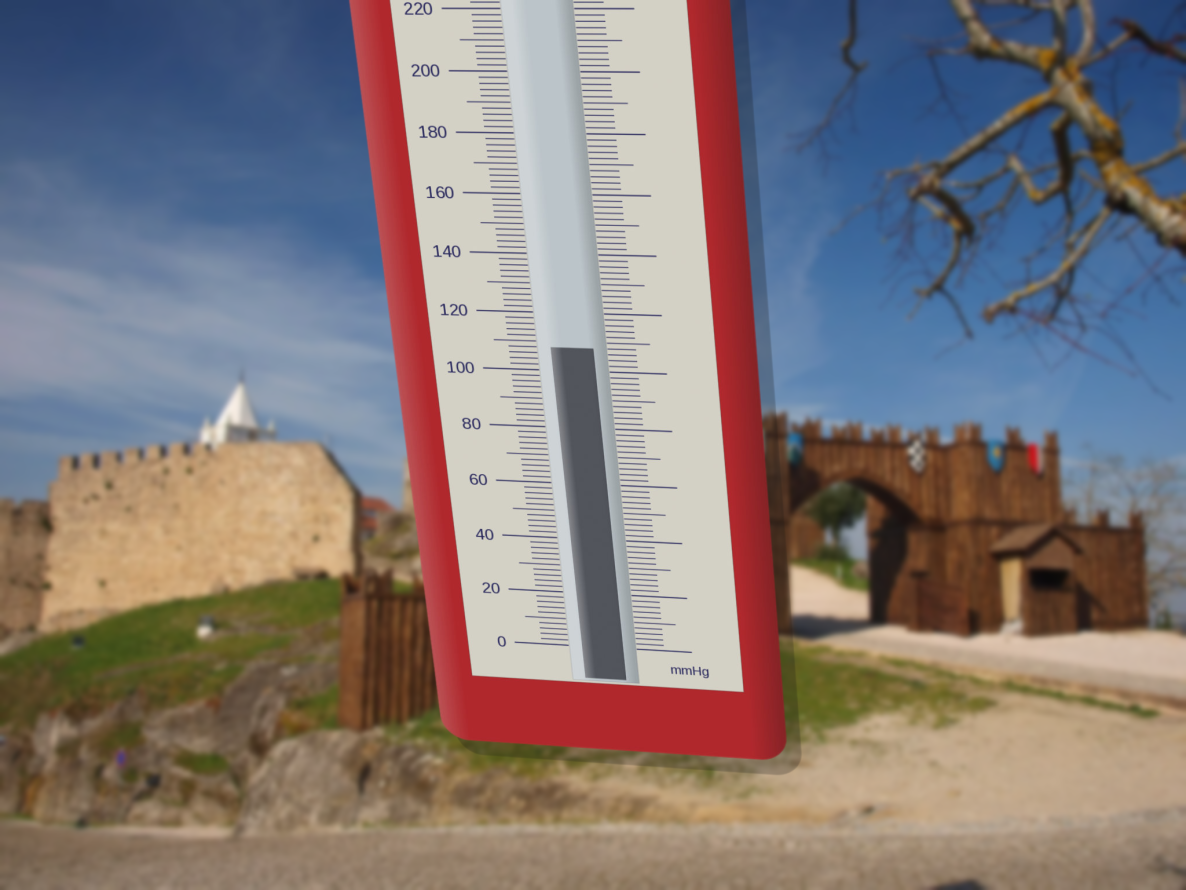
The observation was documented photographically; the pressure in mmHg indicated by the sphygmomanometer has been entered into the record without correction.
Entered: 108 mmHg
